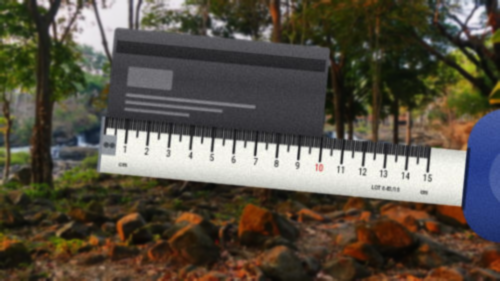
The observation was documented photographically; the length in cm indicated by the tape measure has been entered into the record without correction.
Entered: 10 cm
